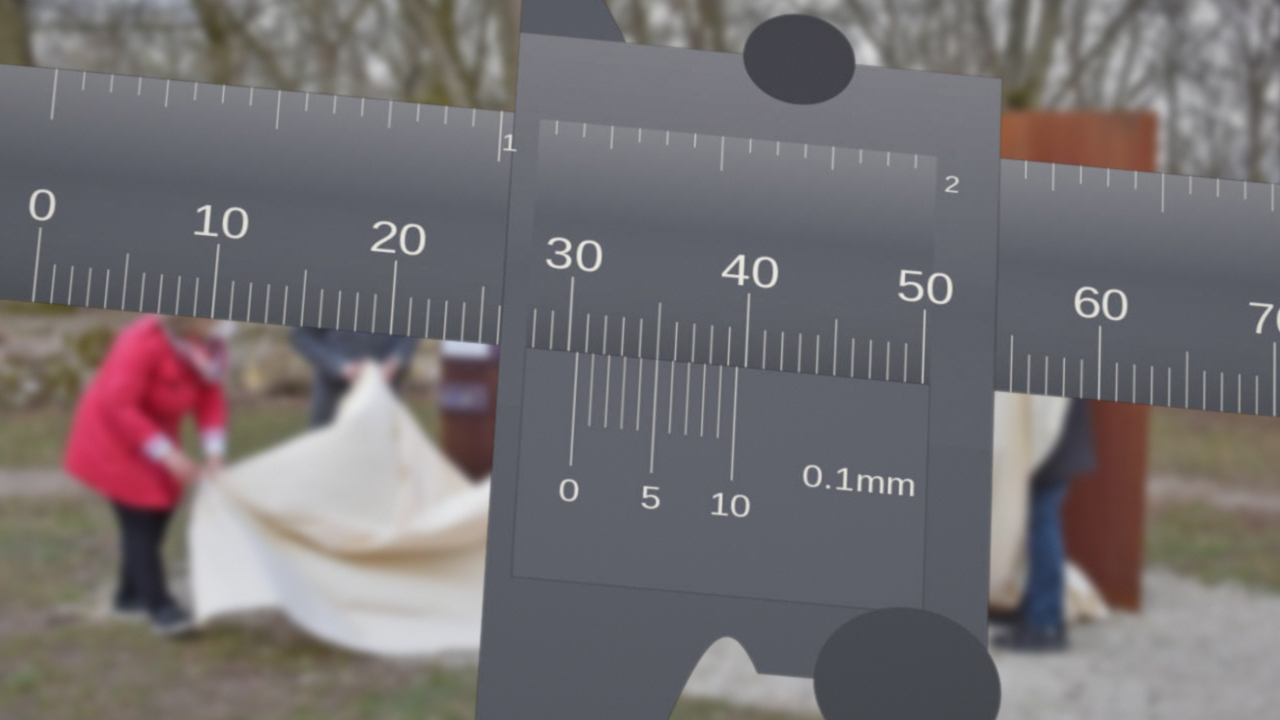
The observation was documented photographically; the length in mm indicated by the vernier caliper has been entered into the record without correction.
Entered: 30.5 mm
